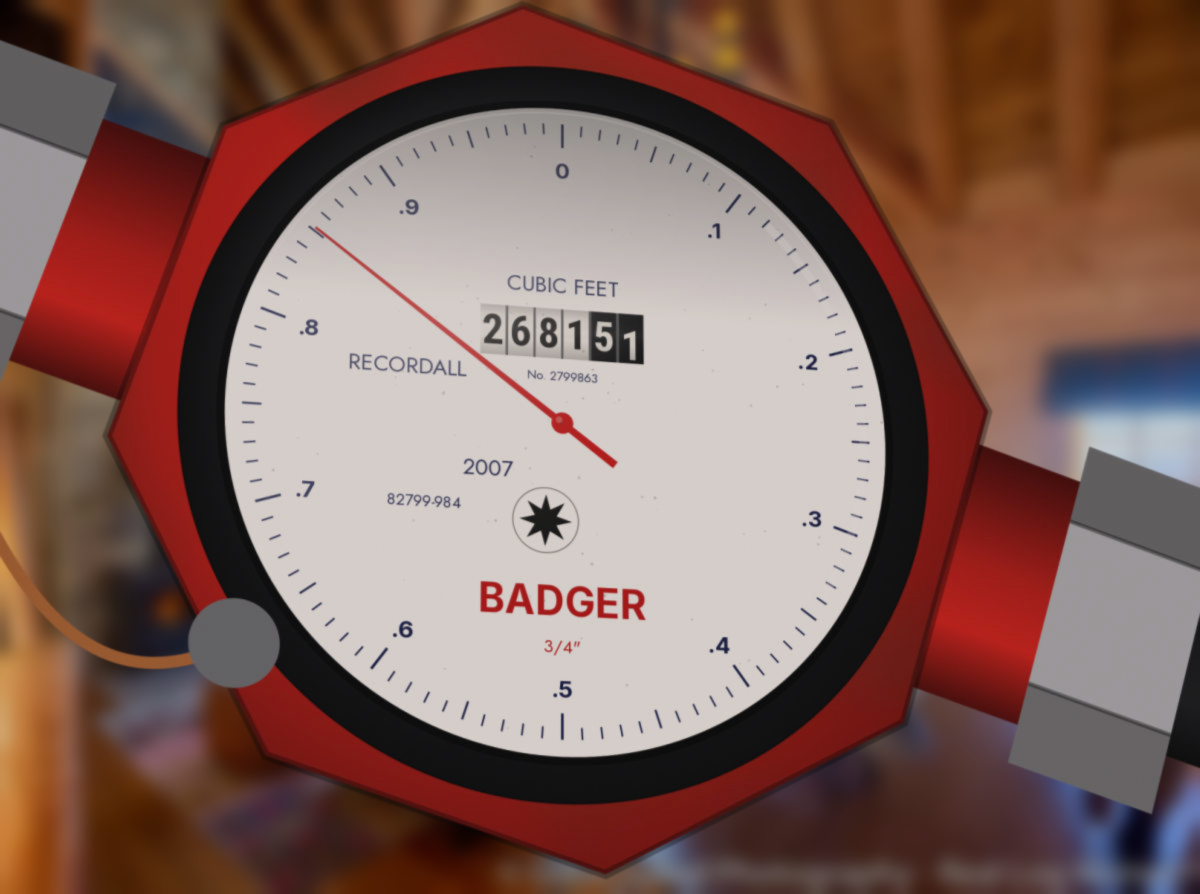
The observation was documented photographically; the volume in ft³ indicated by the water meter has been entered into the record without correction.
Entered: 268150.85 ft³
